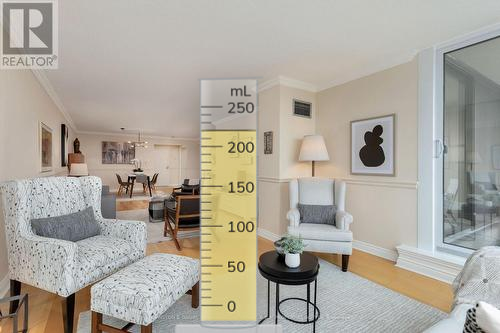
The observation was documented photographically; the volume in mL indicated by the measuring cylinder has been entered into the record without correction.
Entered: 220 mL
